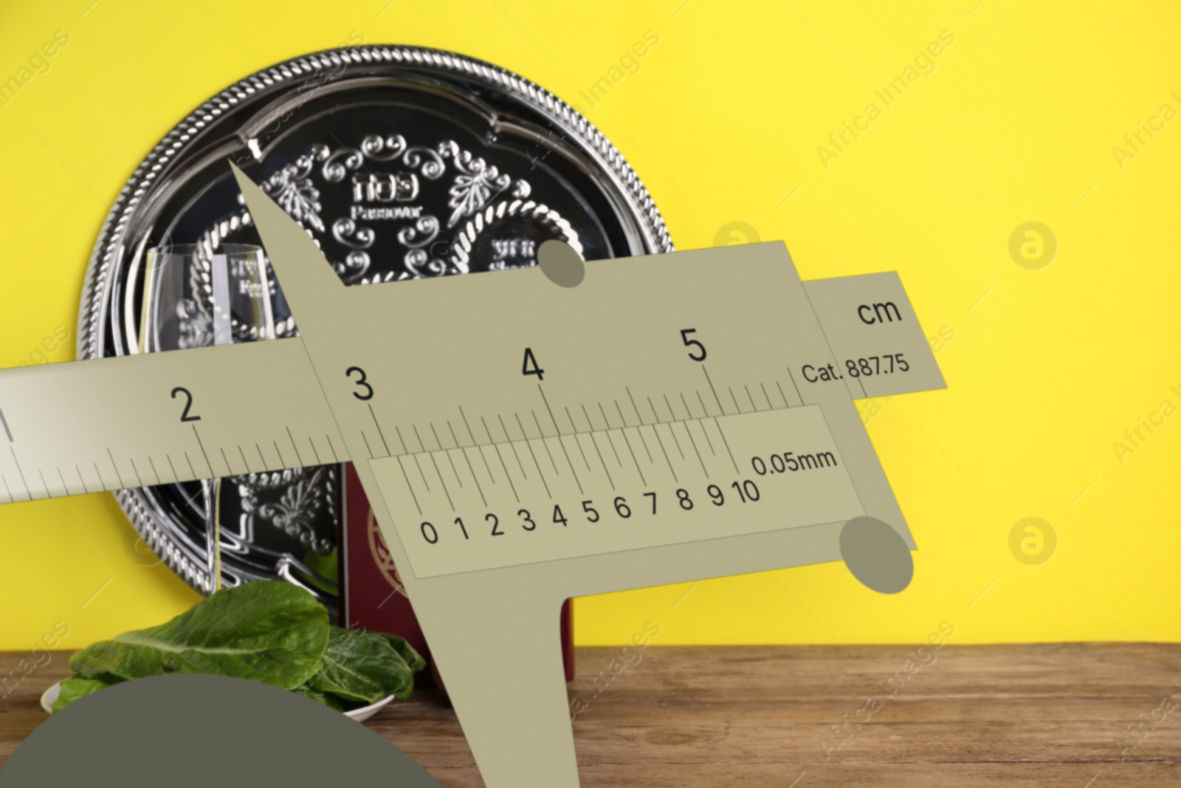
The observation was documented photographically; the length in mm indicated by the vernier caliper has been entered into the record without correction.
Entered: 30.4 mm
